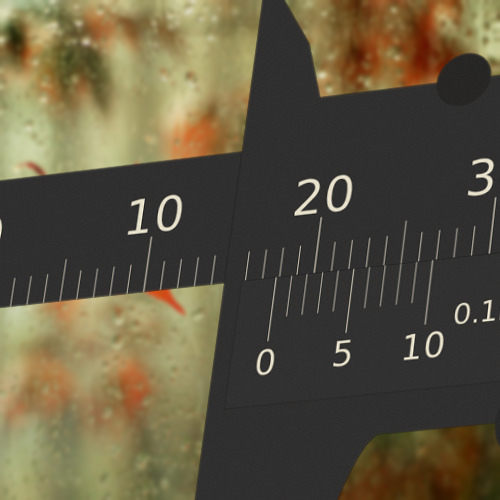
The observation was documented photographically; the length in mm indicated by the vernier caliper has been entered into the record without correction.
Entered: 17.8 mm
